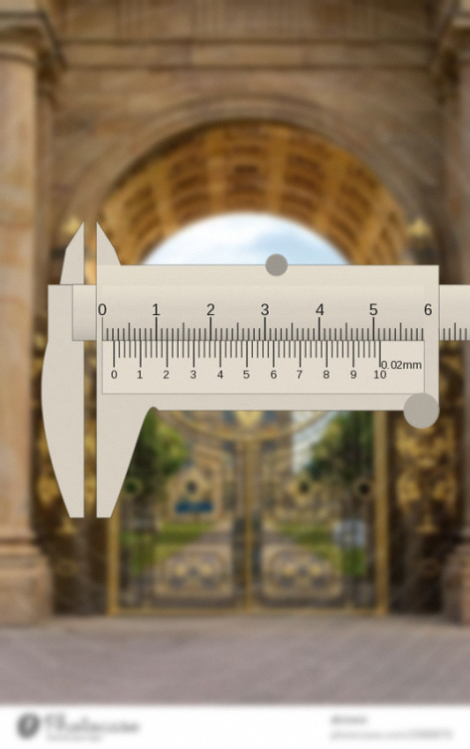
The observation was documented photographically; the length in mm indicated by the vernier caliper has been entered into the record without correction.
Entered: 2.2 mm
